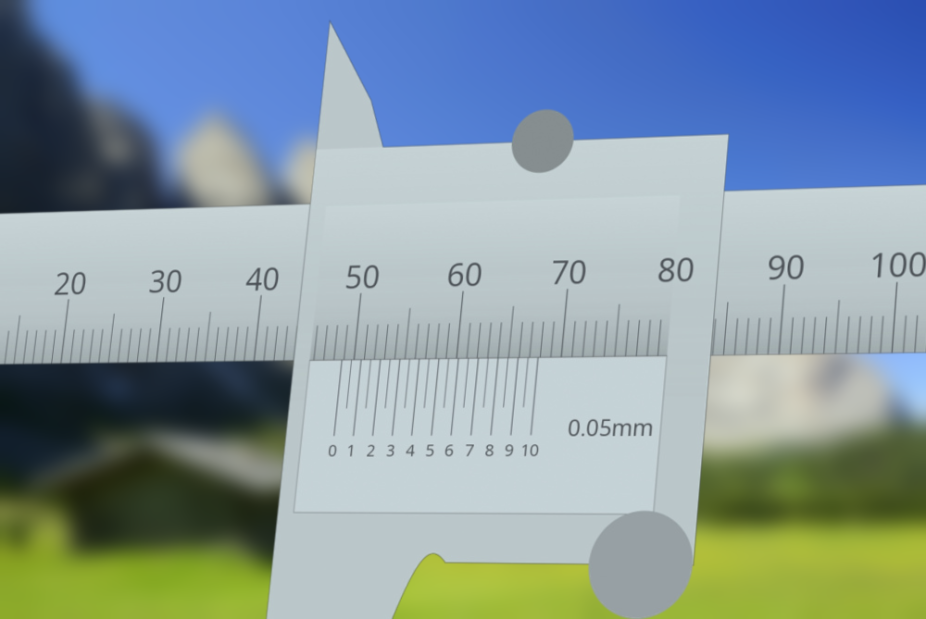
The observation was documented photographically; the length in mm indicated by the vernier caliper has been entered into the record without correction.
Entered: 48.8 mm
